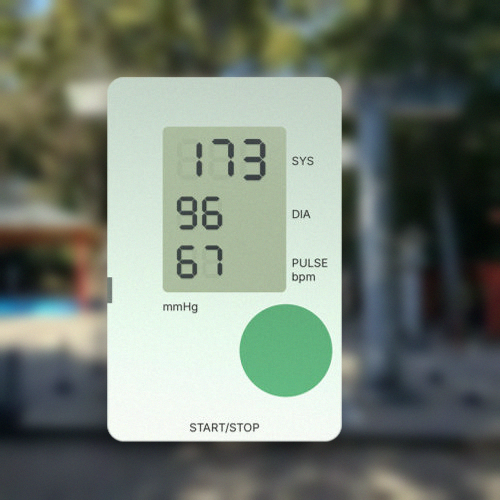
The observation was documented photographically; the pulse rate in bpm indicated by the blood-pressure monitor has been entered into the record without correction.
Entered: 67 bpm
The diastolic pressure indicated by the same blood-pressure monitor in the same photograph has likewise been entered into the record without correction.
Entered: 96 mmHg
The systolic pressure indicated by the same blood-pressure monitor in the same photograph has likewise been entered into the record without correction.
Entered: 173 mmHg
